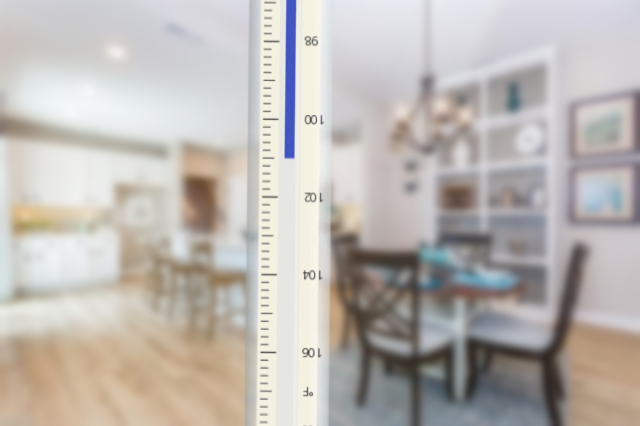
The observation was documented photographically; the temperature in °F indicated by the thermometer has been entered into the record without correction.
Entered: 101 °F
